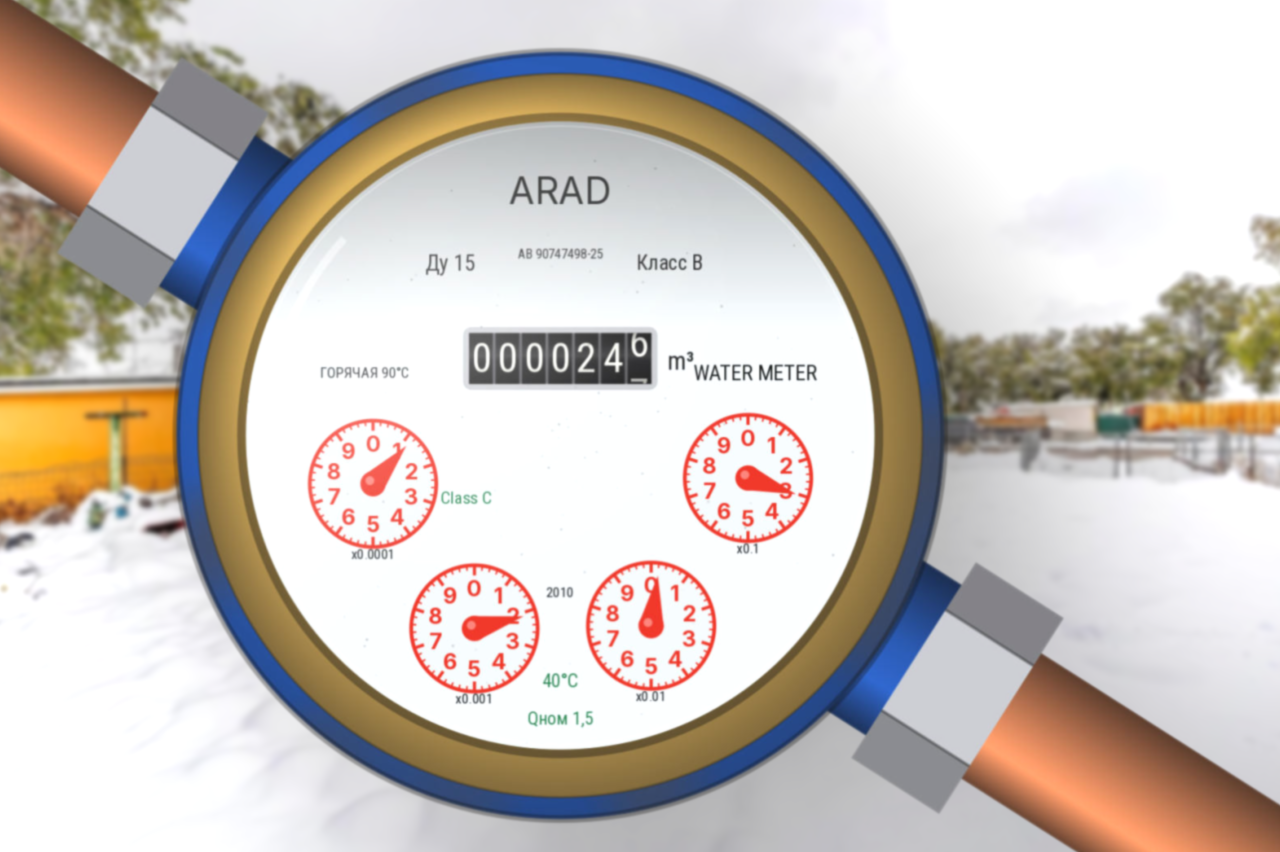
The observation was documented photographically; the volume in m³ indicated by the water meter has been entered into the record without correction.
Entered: 246.3021 m³
